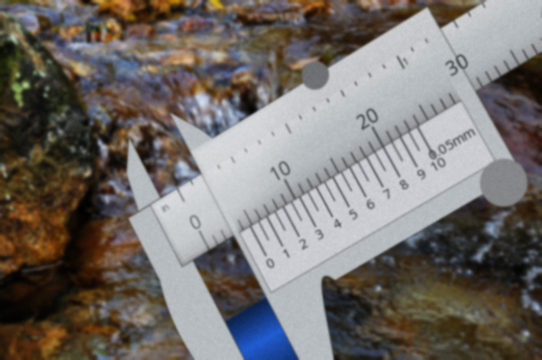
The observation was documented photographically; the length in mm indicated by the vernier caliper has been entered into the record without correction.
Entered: 4.8 mm
